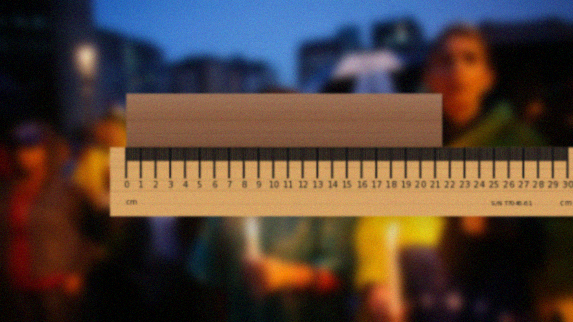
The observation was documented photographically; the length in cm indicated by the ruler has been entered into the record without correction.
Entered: 21.5 cm
